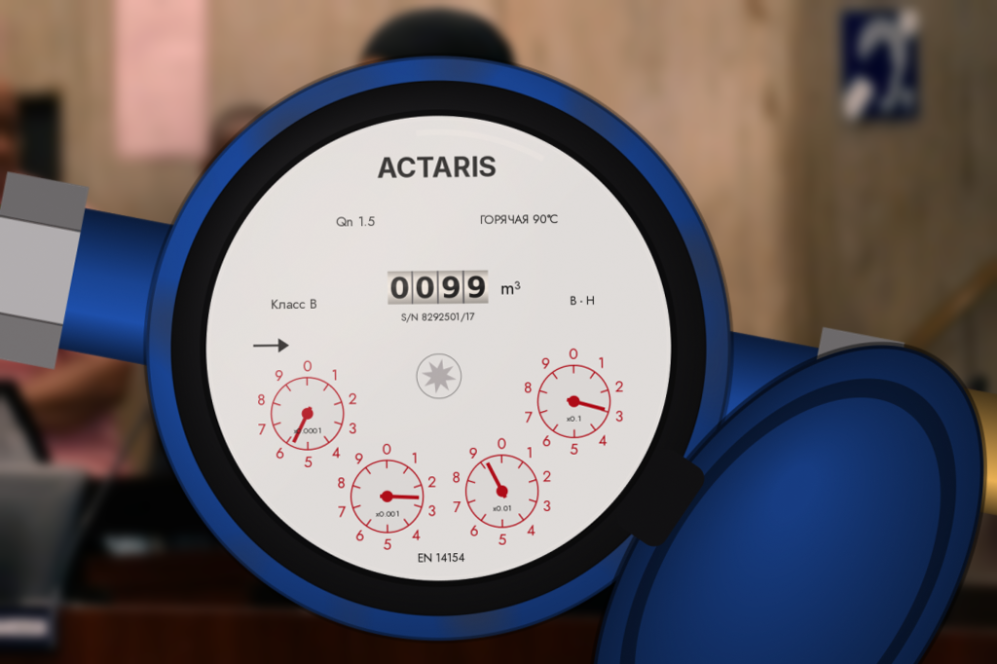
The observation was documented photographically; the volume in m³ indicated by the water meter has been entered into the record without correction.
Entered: 99.2925 m³
